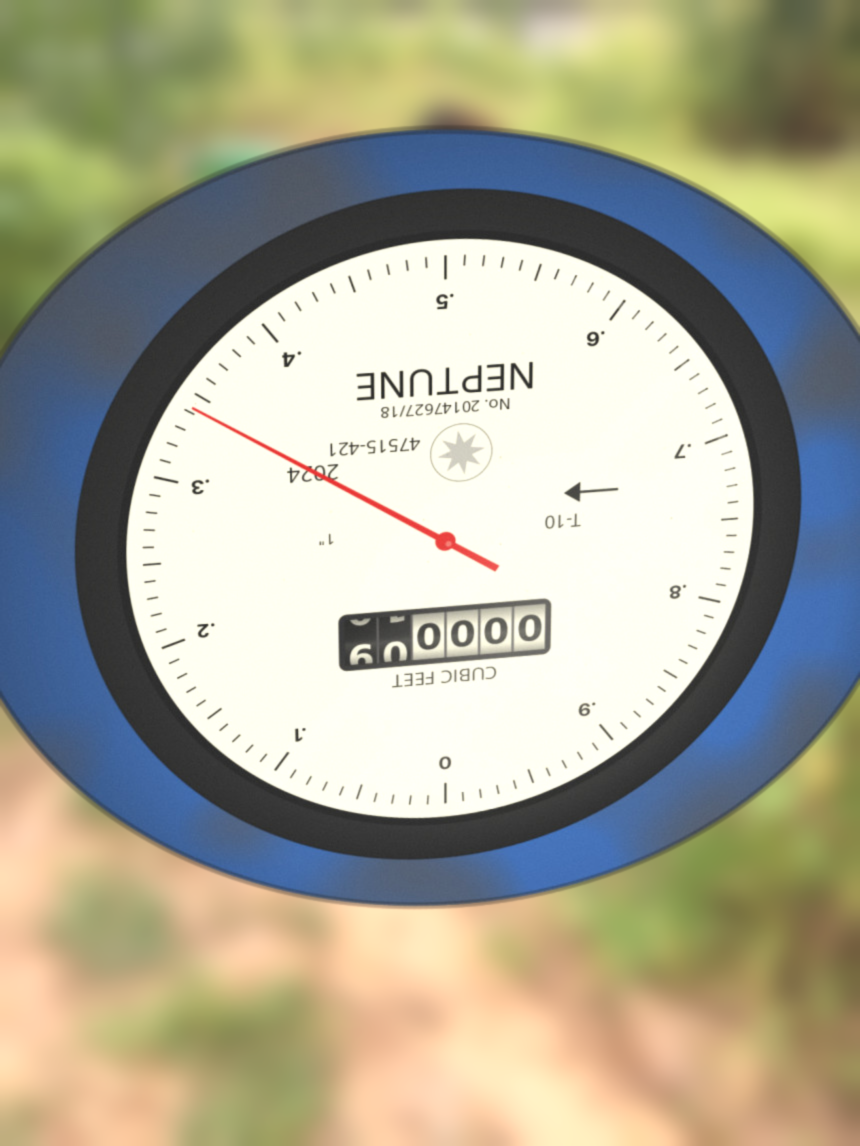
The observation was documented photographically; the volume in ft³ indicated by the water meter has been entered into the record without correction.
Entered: 9.34 ft³
